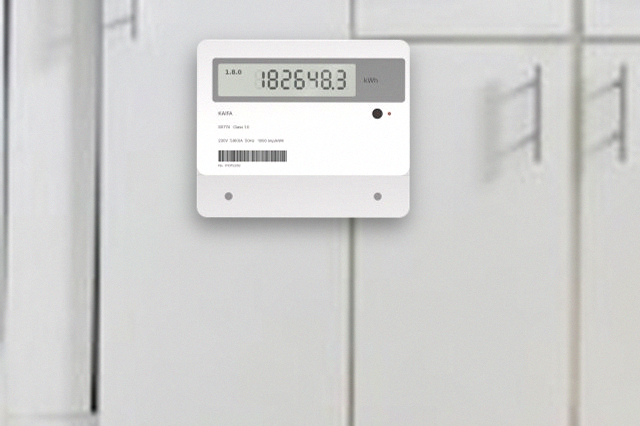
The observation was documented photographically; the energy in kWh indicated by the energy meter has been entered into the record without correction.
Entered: 182648.3 kWh
